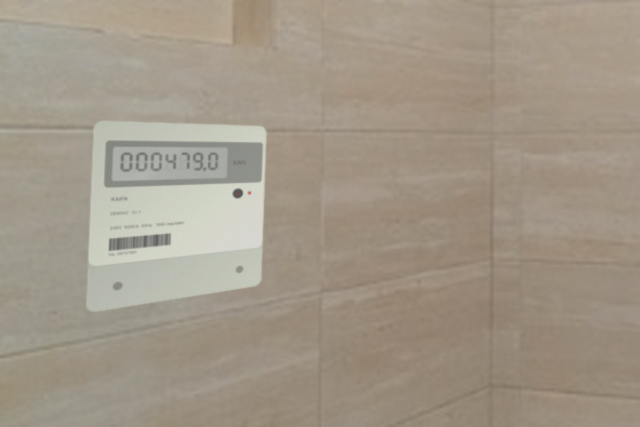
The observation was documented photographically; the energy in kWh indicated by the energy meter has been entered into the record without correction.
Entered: 479.0 kWh
